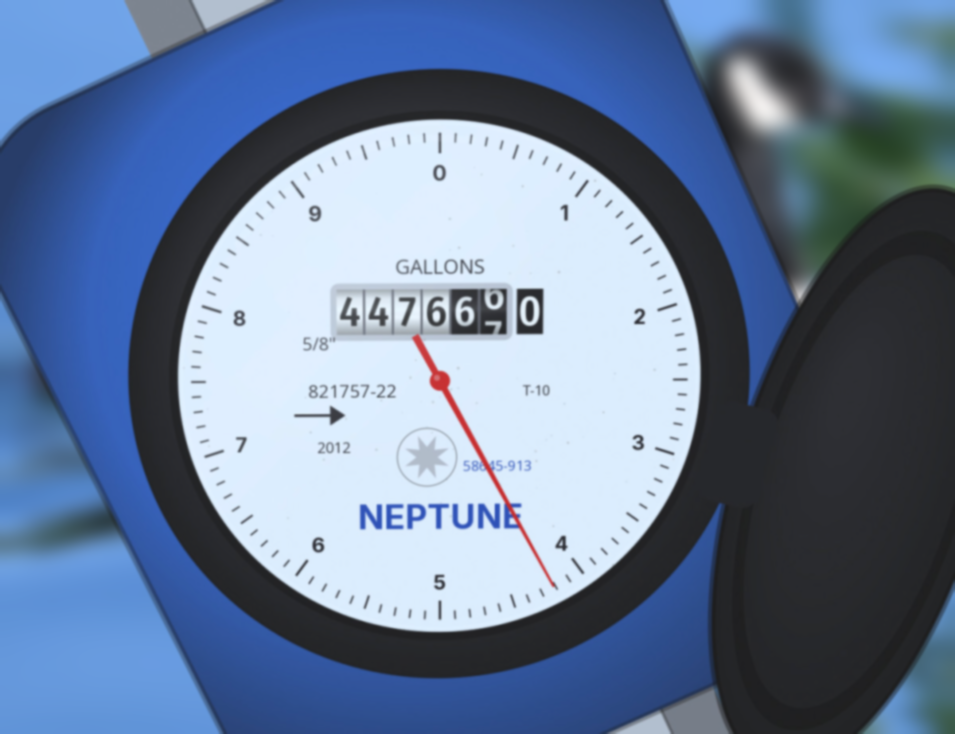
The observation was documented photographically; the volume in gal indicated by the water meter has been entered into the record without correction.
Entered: 4476664.2 gal
